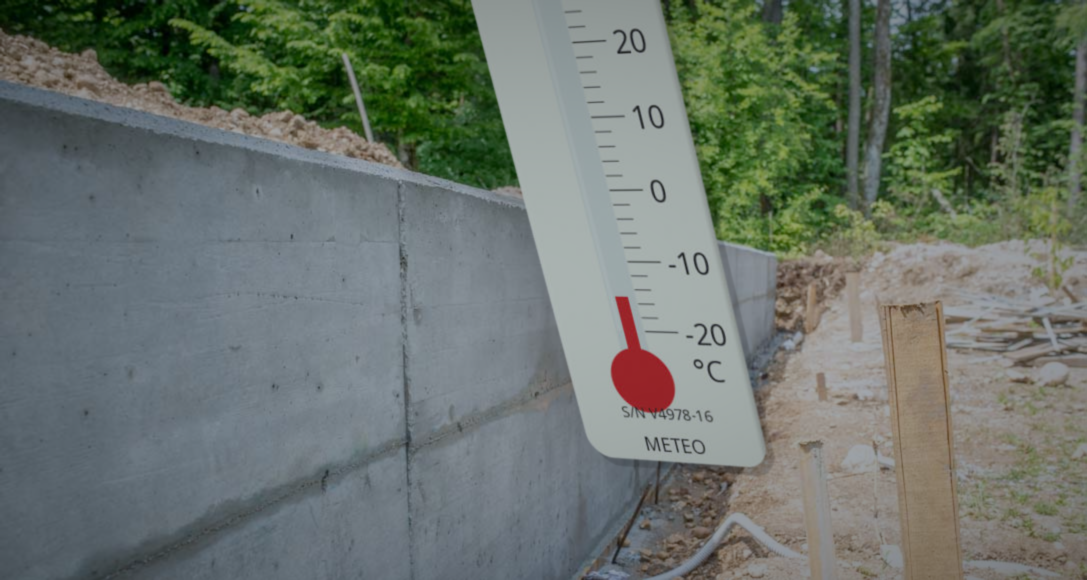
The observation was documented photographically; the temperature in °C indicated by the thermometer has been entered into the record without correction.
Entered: -15 °C
